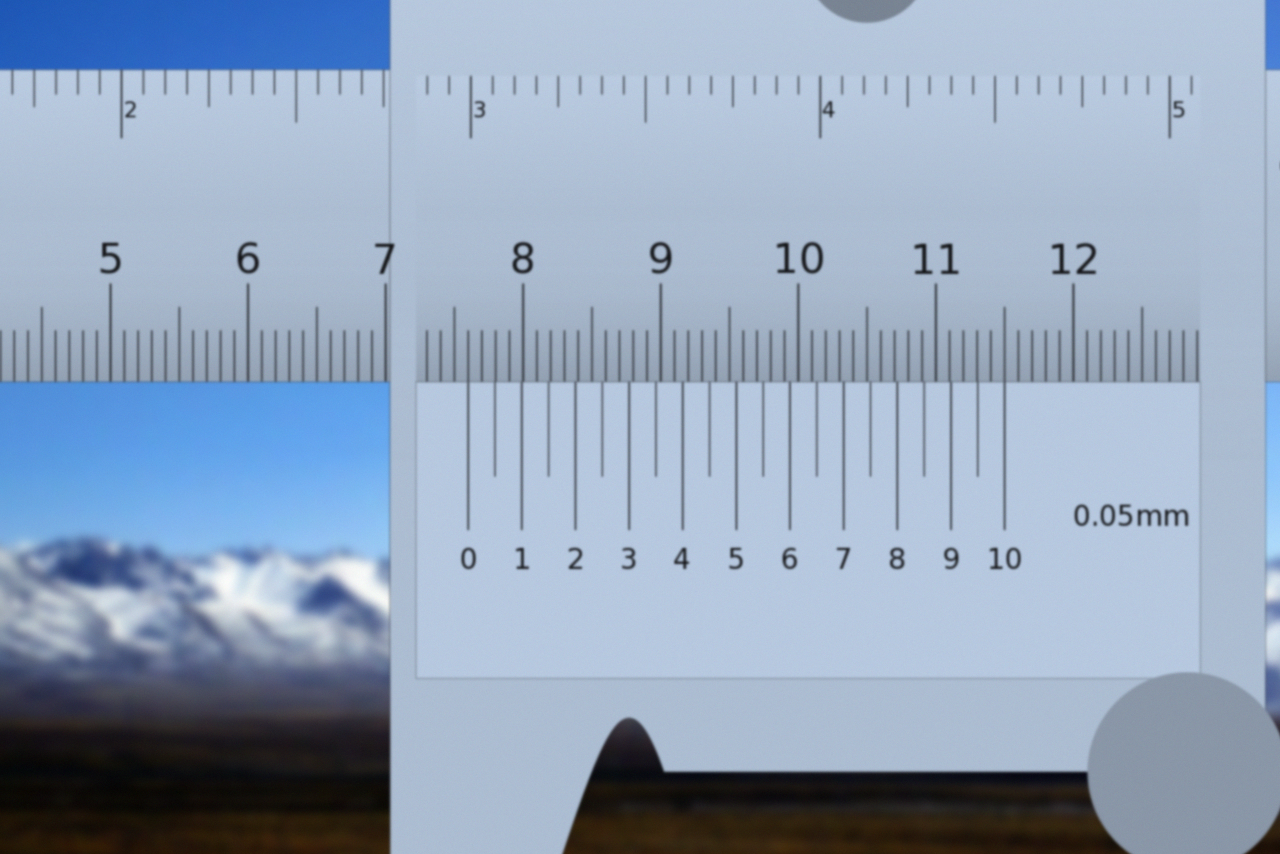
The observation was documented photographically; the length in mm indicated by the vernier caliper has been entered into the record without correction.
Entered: 76.0 mm
